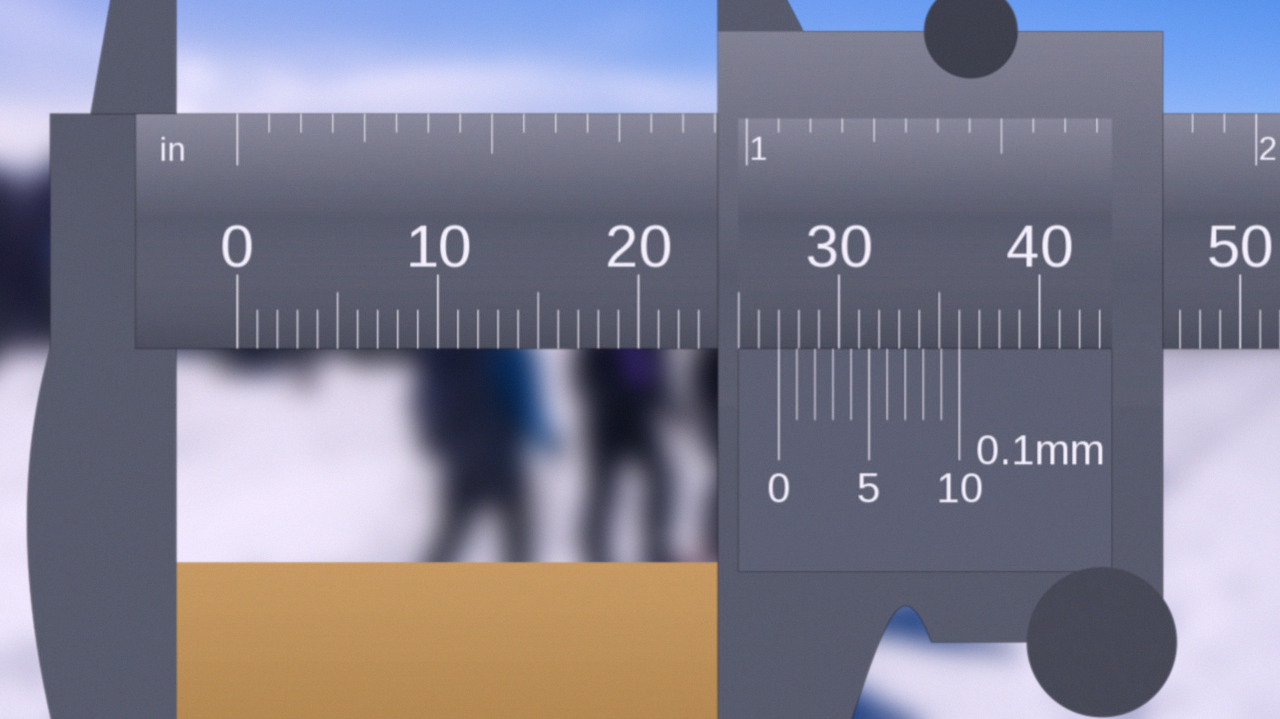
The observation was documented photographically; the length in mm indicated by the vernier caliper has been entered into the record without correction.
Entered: 27.0 mm
